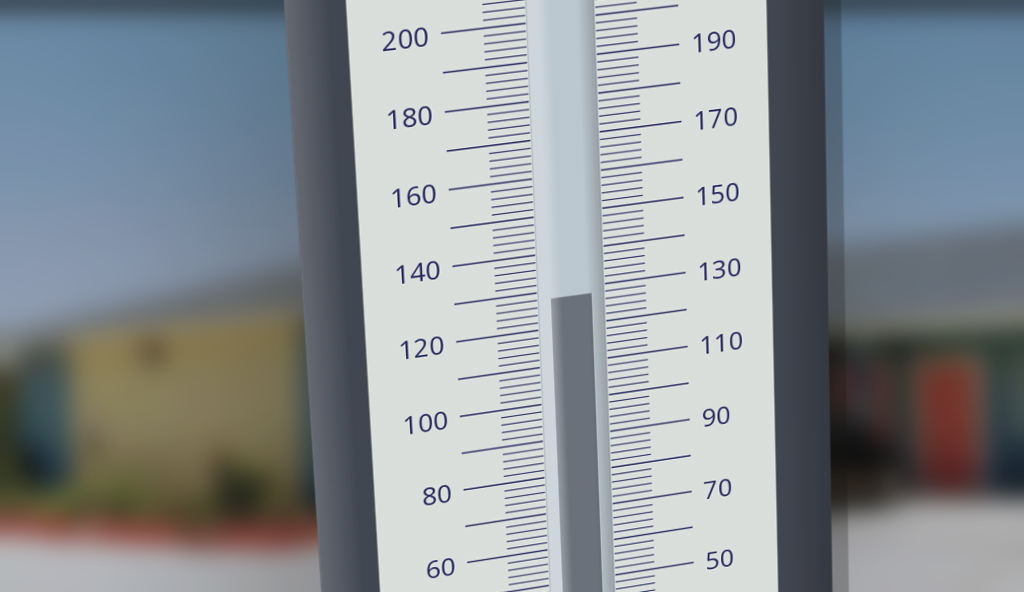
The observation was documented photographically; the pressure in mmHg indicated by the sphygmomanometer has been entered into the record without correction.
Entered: 128 mmHg
